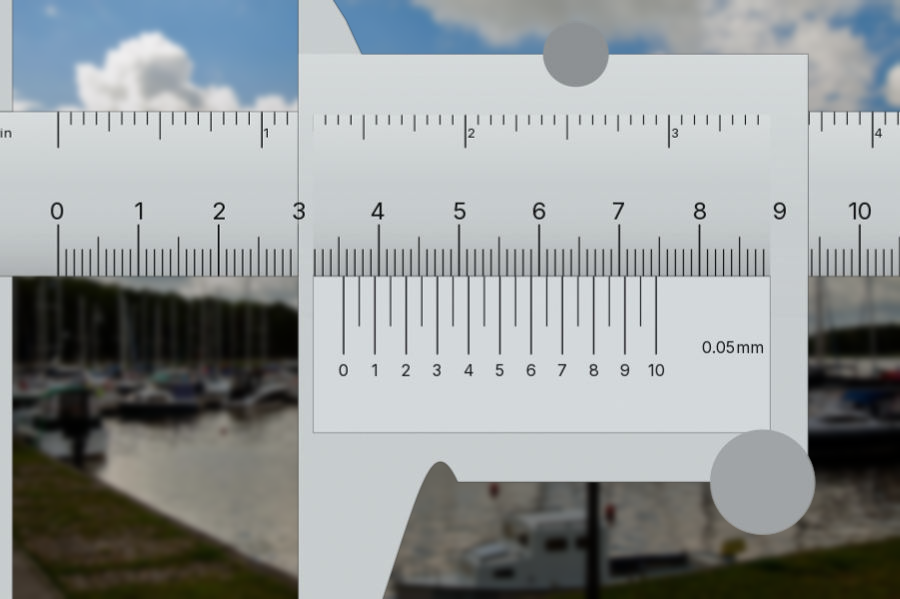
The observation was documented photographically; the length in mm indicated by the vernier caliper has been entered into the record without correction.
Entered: 35.6 mm
